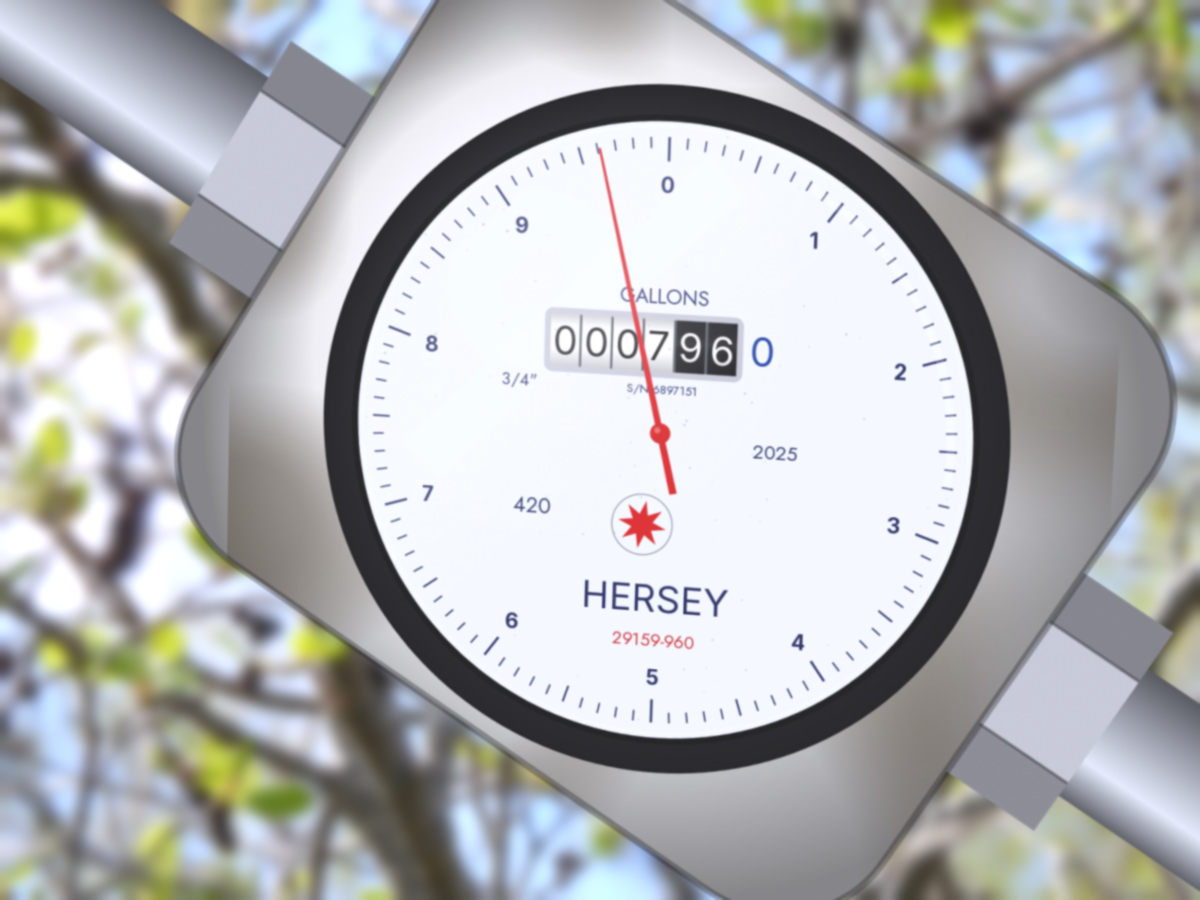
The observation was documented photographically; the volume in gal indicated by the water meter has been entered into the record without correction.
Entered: 7959.6 gal
